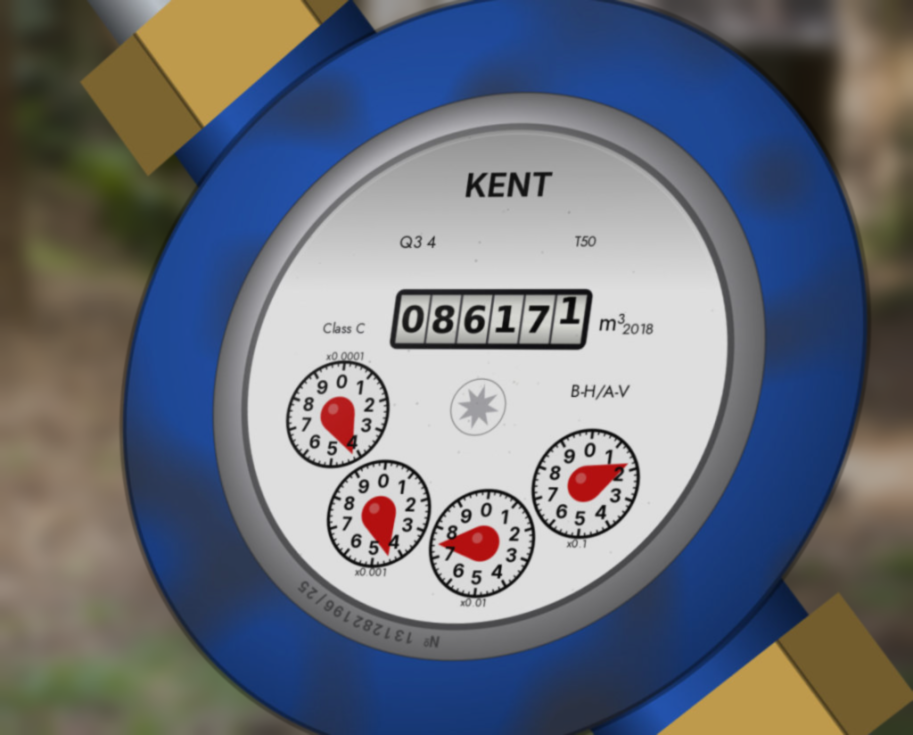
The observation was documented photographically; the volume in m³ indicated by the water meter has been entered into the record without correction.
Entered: 86171.1744 m³
